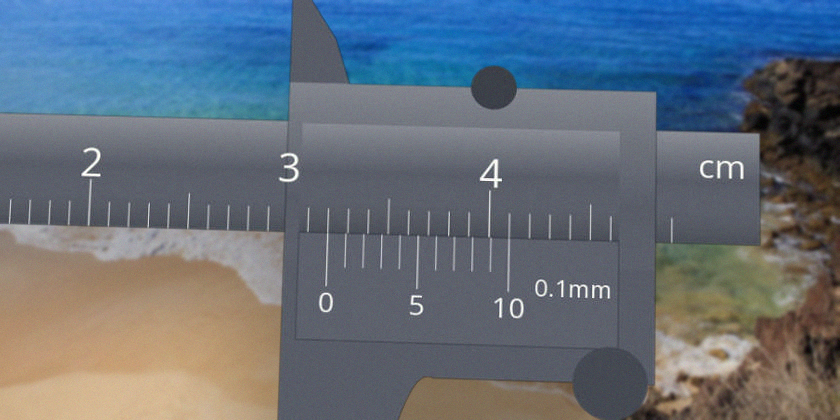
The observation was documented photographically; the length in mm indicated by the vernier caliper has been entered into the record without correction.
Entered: 32.0 mm
